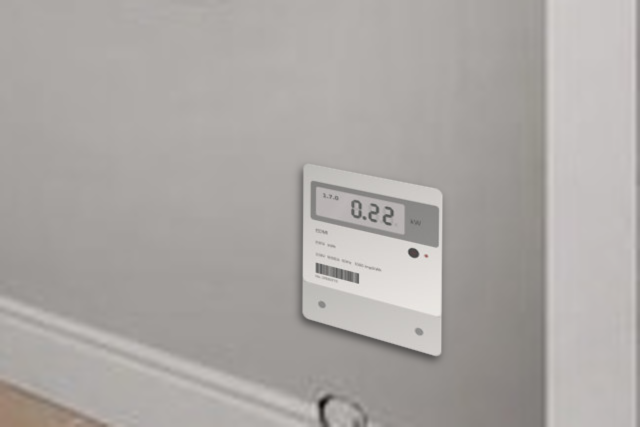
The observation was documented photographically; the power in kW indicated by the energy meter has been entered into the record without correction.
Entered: 0.22 kW
